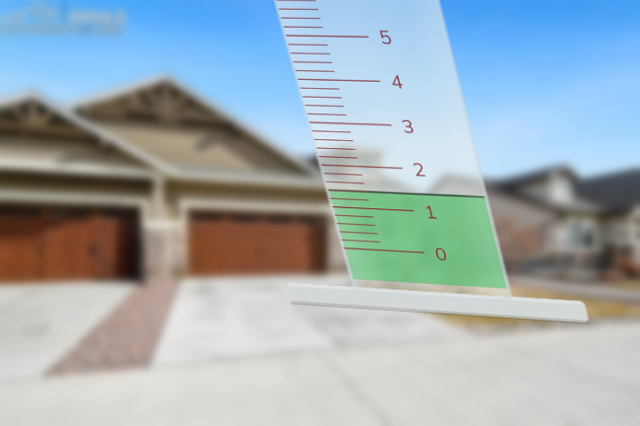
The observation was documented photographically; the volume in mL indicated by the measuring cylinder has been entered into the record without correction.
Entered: 1.4 mL
